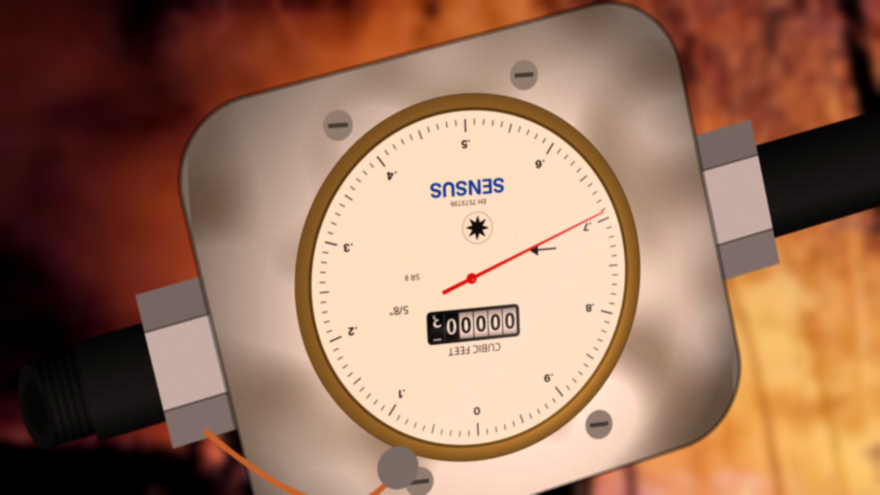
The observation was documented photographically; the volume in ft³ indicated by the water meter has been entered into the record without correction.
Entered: 2.69 ft³
